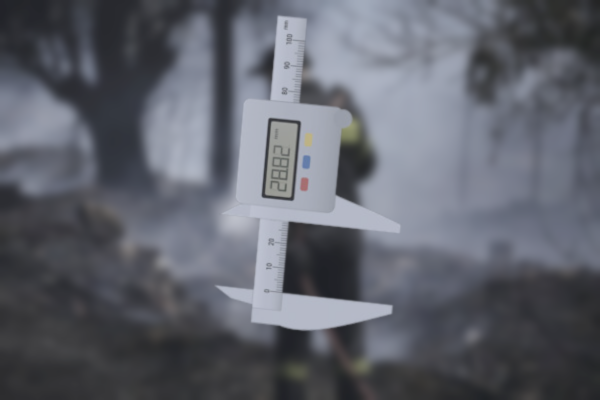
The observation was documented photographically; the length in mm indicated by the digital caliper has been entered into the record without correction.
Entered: 28.82 mm
